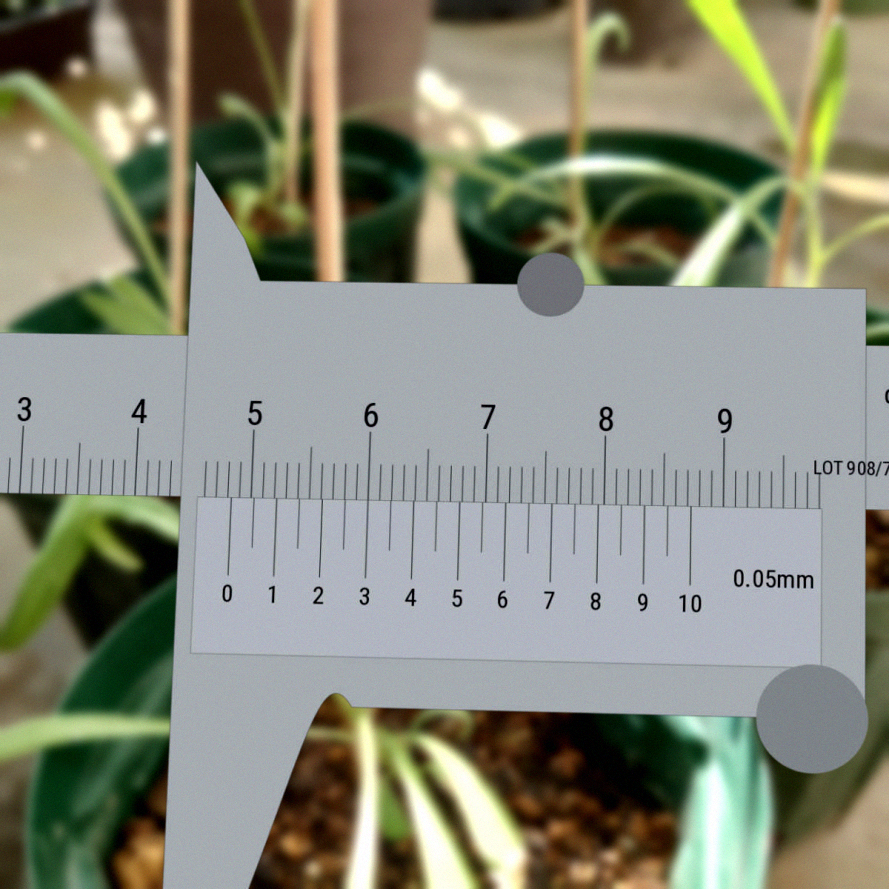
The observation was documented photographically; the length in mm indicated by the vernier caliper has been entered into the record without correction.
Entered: 48.3 mm
